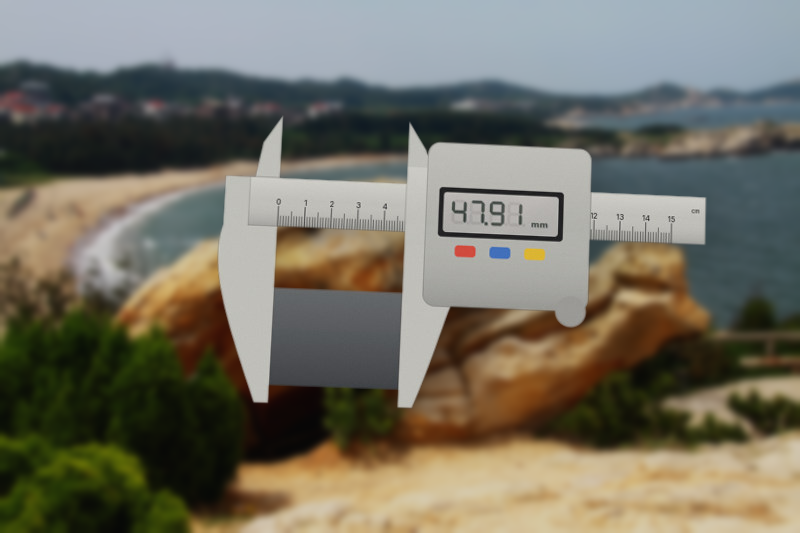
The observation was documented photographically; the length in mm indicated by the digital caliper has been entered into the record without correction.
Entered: 47.91 mm
